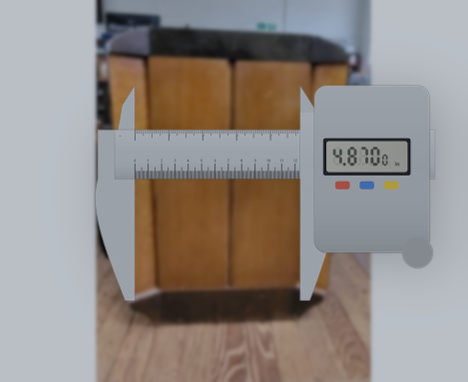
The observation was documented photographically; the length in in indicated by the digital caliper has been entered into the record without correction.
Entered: 4.8700 in
